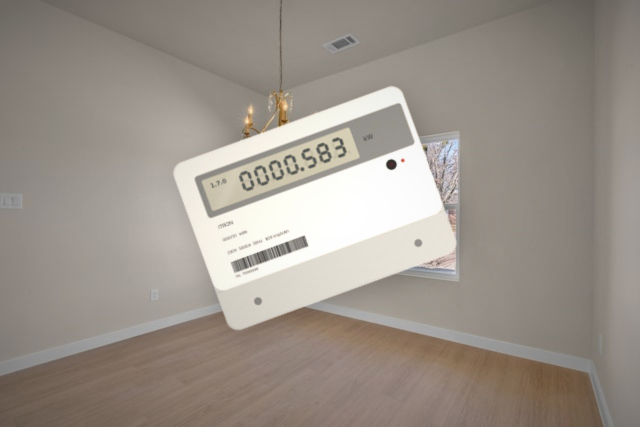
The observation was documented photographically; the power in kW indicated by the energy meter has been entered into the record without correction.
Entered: 0.583 kW
